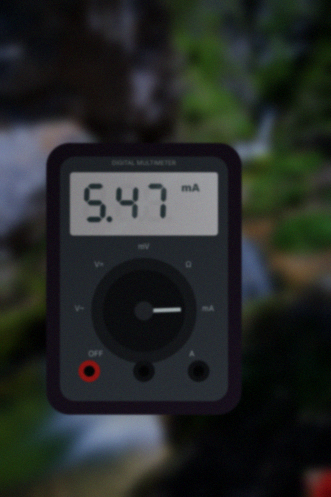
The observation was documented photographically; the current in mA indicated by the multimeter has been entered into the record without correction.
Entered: 5.47 mA
